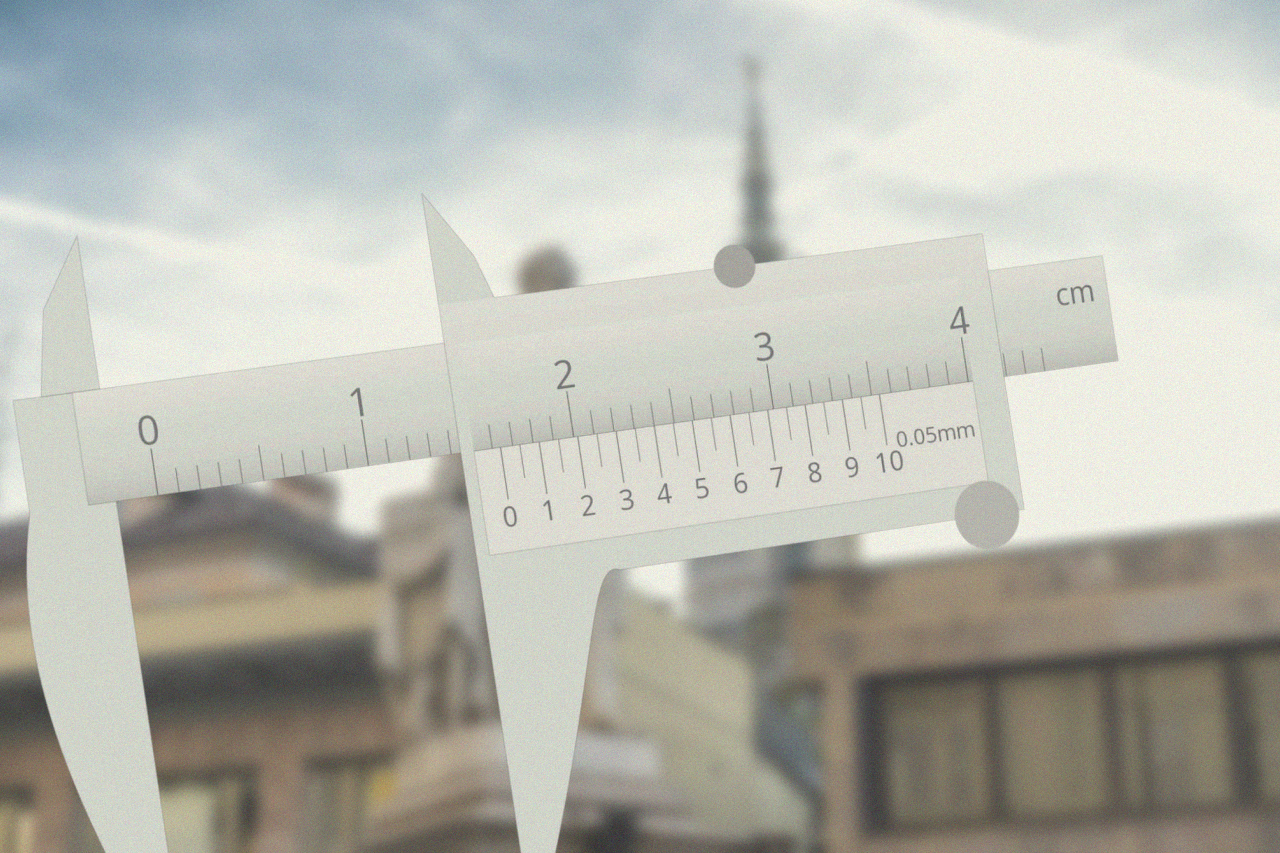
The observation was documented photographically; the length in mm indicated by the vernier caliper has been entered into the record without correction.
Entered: 16.4 mm
